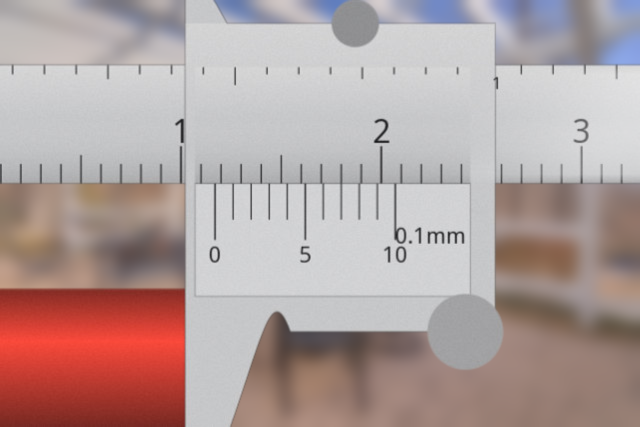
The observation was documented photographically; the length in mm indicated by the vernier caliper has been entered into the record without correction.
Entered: 11.7 mm
